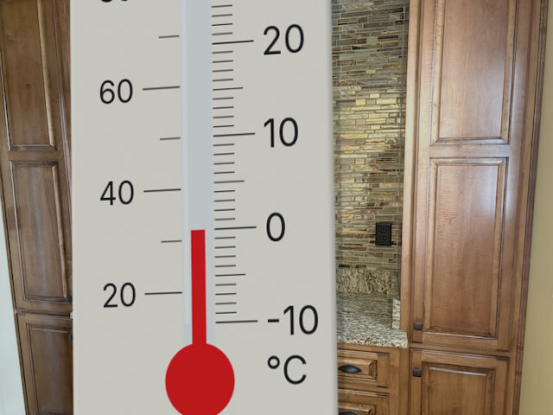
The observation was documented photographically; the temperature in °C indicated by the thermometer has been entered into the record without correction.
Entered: 0 °C
